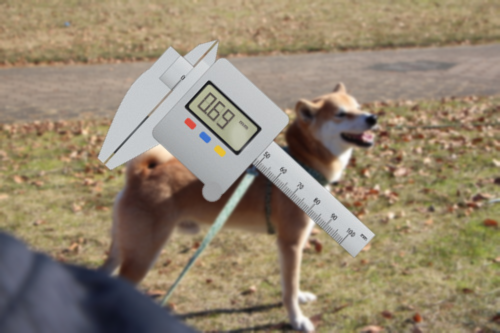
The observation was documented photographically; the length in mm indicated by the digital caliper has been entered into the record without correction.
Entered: 0.69 mm
